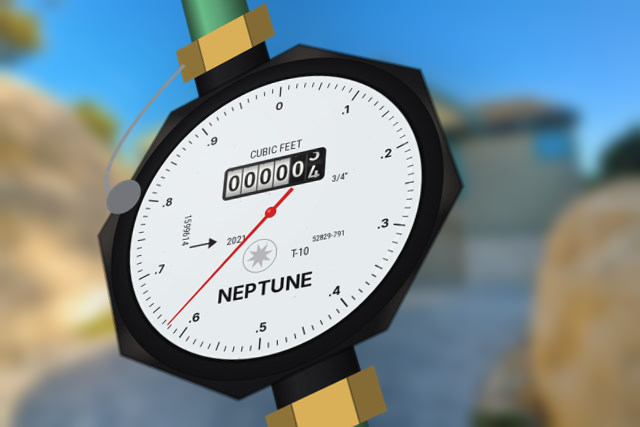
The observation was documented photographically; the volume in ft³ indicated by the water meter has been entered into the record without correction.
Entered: 3.62 ft³
